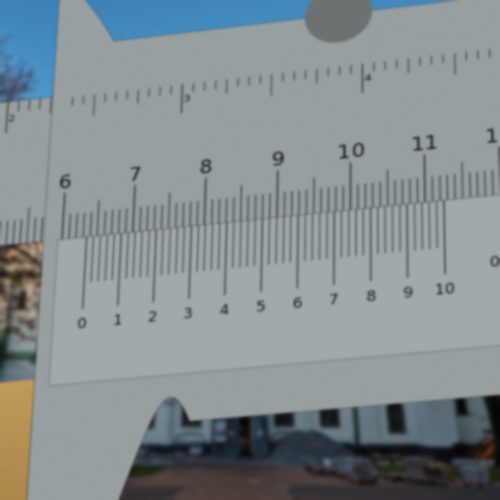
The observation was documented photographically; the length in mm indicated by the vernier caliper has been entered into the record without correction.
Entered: 63.5 mm
